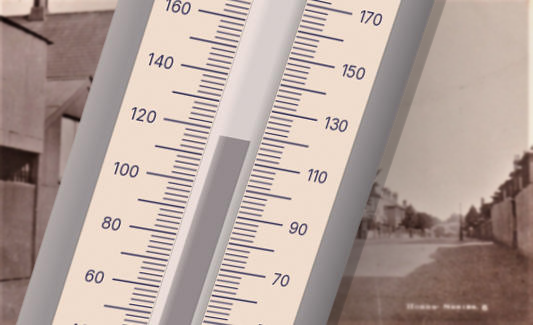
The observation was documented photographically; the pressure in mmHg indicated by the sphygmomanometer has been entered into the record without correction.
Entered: 118 mmHg
